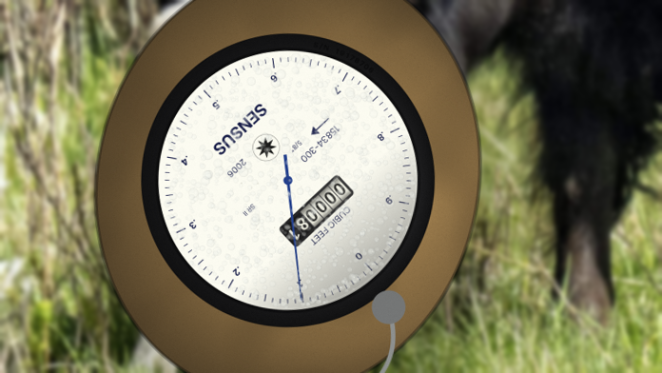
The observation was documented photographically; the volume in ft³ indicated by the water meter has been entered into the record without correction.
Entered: 81.10 ft³
